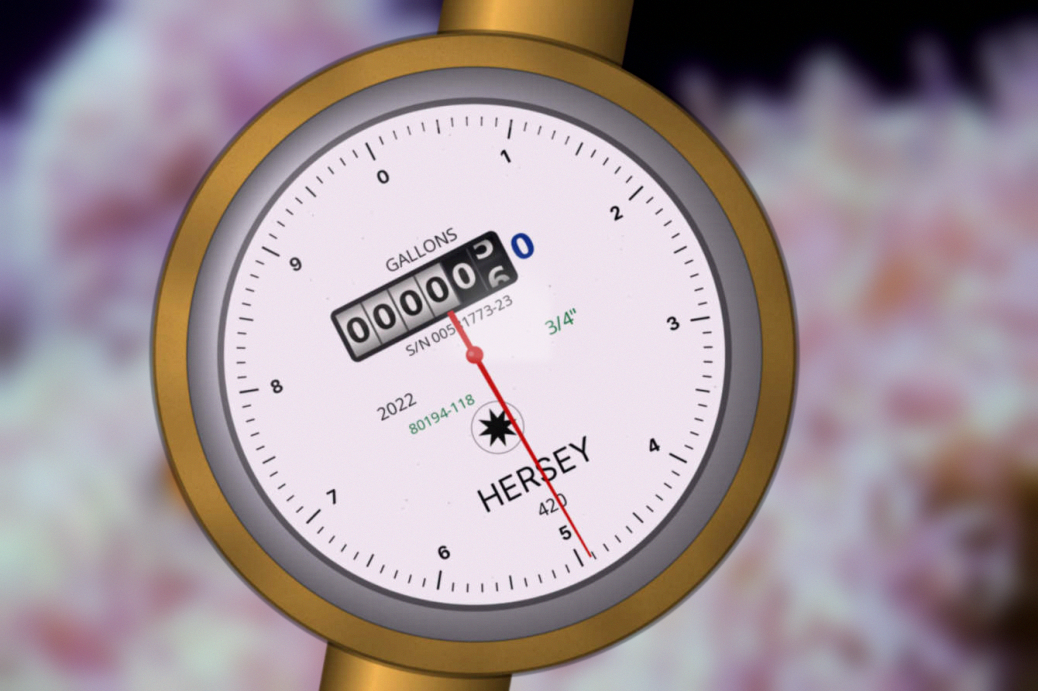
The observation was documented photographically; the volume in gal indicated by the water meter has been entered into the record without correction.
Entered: 54.9 gal
